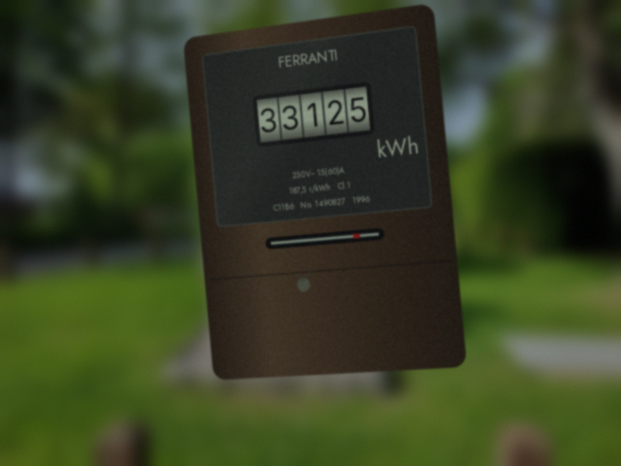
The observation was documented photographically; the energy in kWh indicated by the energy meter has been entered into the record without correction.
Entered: 33125 kWh
